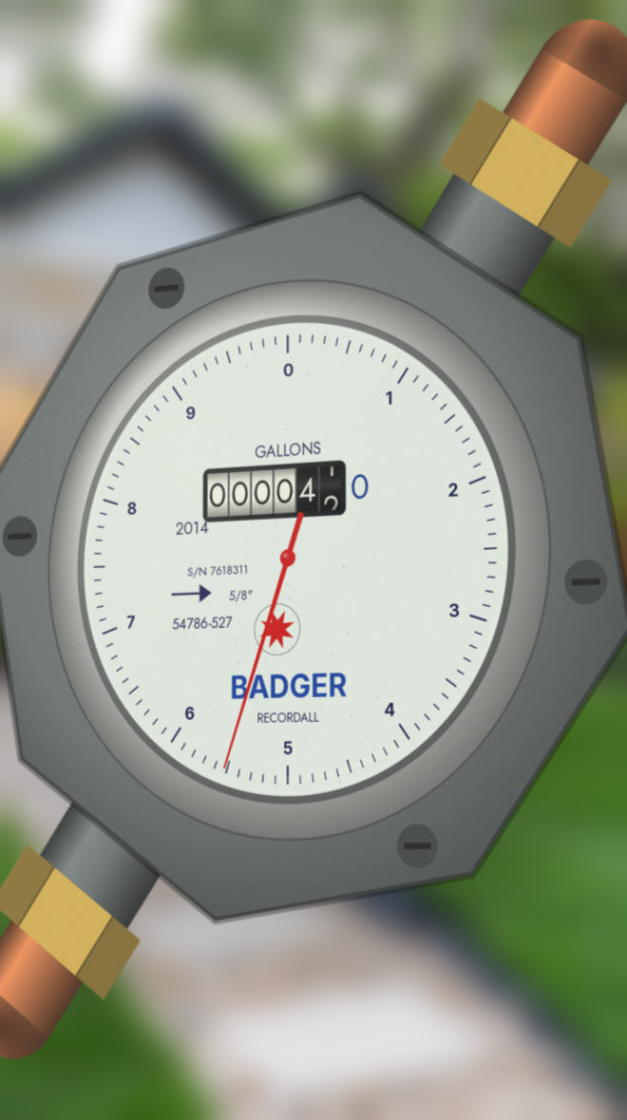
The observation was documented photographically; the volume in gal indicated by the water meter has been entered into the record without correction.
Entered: 415.5 gal
